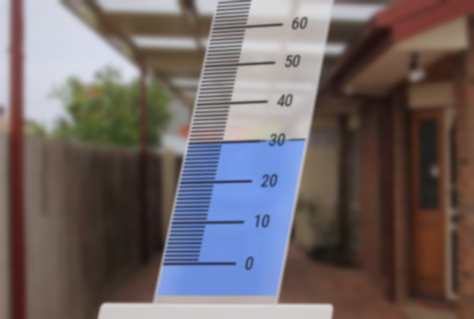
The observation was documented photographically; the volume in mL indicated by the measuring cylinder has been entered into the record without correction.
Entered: 30 mL
